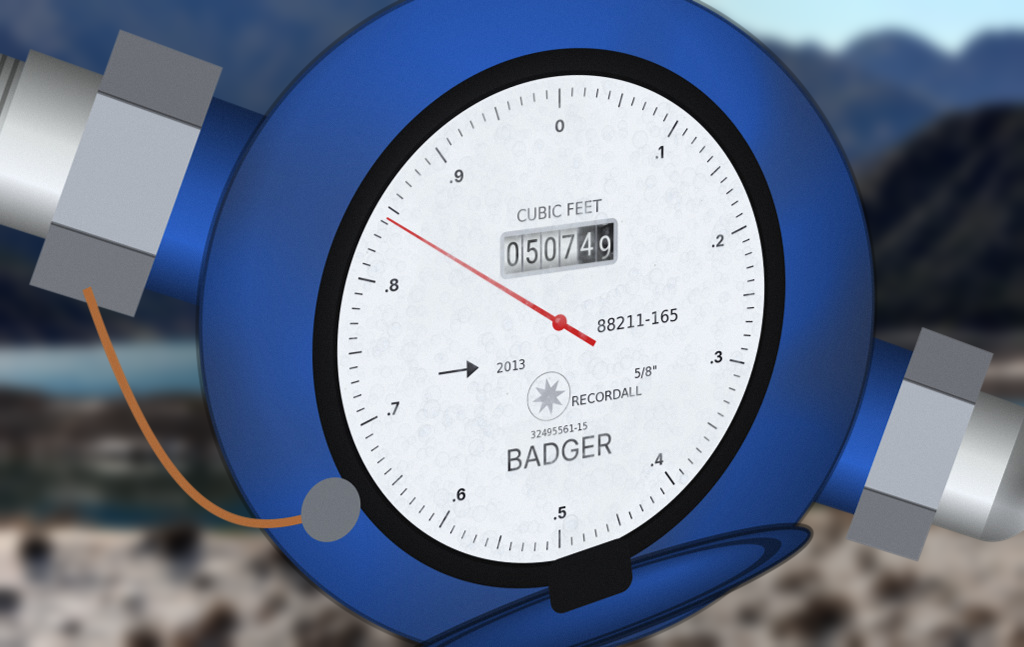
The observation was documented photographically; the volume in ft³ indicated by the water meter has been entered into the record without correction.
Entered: 50748.84 ft³
